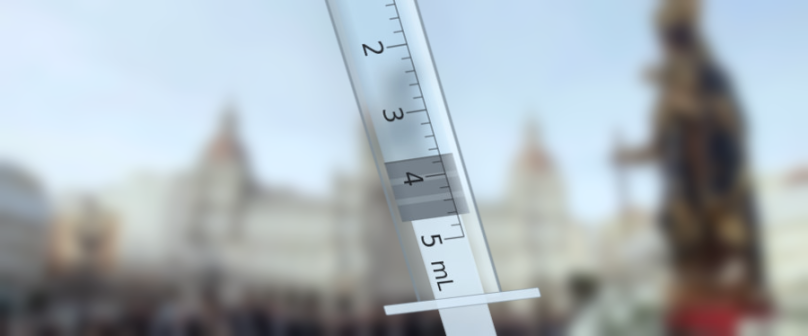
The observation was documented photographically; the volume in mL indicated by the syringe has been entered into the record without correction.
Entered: 3.7 mL
